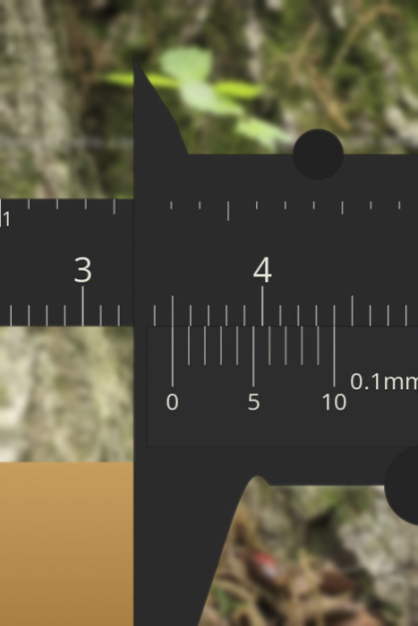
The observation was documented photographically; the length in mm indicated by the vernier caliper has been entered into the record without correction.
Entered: 35.0 mm
